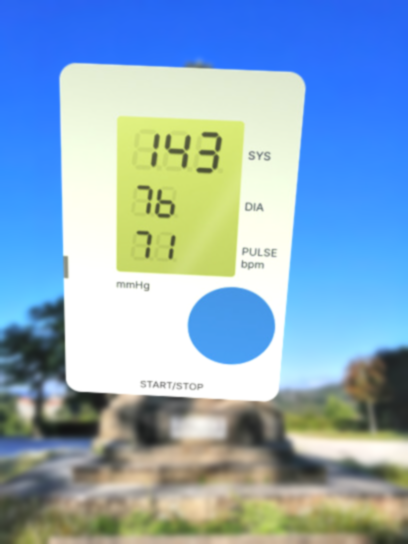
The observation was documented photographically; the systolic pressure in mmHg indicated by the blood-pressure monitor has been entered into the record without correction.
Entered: 143 mmHg
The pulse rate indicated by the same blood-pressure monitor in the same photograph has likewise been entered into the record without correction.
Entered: 71 bpm
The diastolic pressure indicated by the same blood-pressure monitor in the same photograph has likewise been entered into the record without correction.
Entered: 76 mmHg
